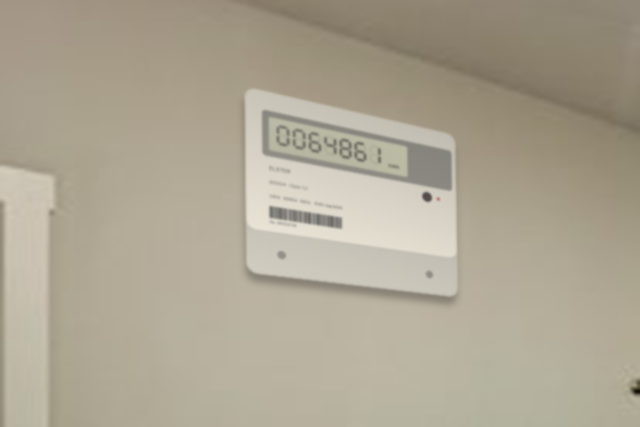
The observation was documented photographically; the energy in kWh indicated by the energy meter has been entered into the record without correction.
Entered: 64861 kWh
